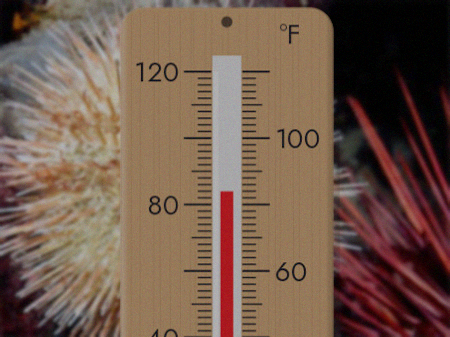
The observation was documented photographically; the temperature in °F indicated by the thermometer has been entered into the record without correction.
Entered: 84 °F
